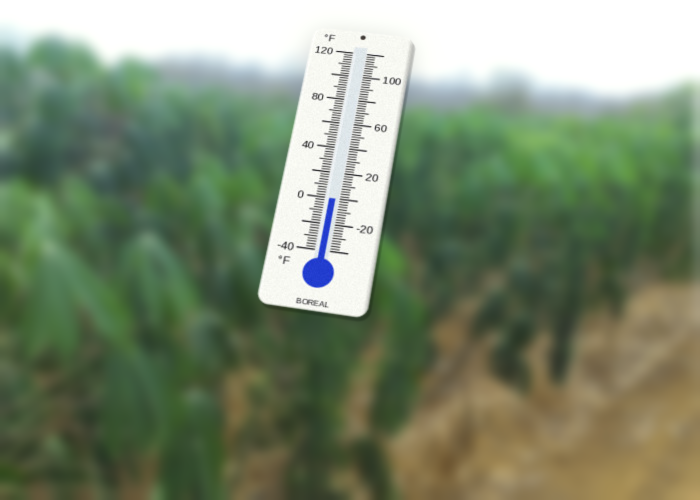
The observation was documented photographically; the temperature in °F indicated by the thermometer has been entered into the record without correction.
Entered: 0 °F
